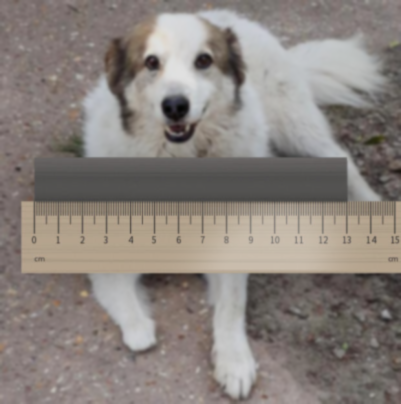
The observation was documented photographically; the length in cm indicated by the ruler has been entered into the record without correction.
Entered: 13 cm
